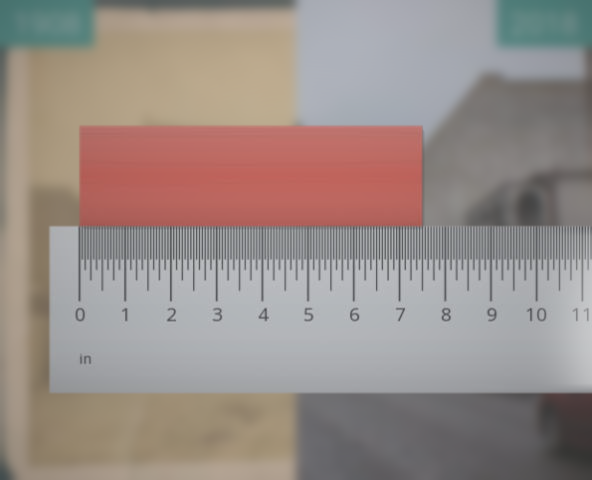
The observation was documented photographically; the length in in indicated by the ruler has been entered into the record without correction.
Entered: 7.5 in
